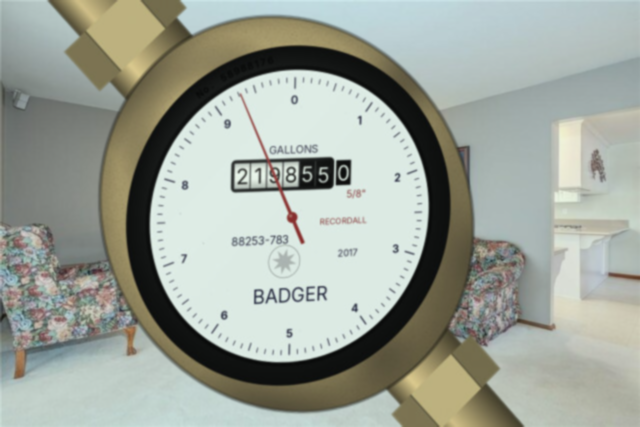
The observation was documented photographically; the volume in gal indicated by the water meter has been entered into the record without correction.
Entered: 2198549.3 gal
